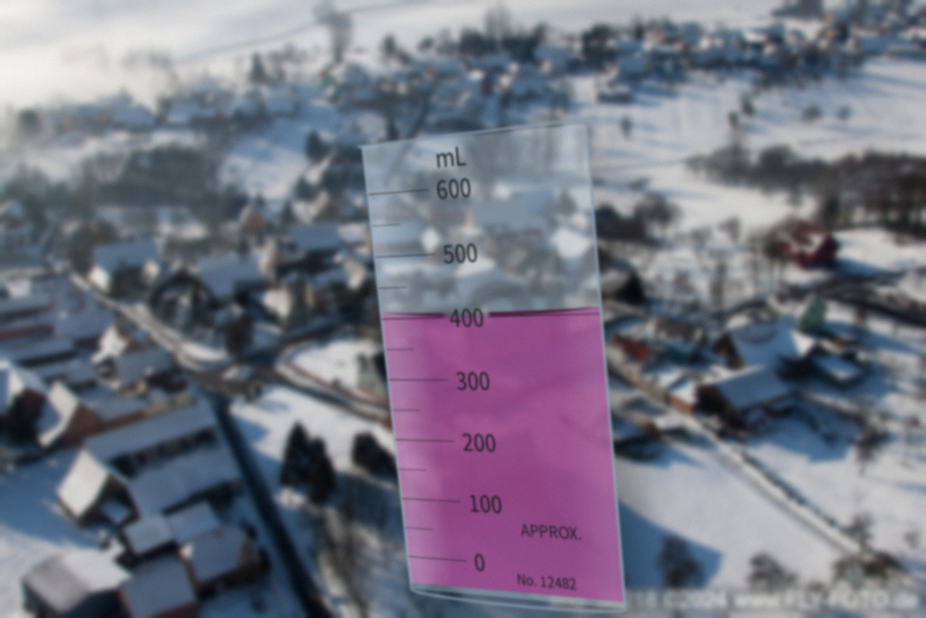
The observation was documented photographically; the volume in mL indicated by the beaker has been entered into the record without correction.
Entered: 400 mL
